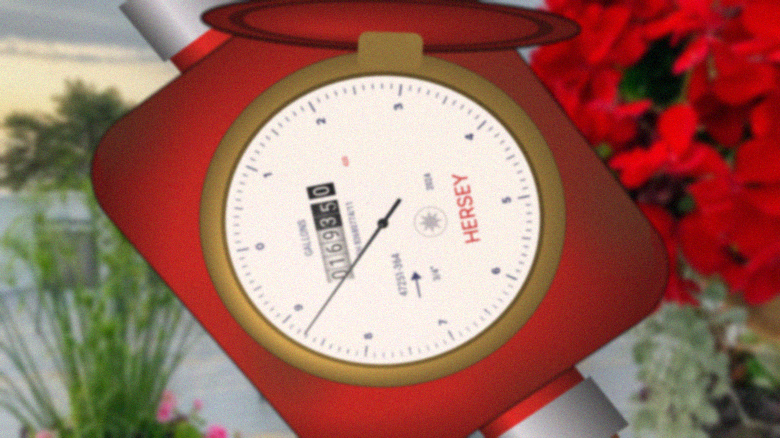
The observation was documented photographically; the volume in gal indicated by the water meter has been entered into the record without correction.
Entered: 169348.7 gal
